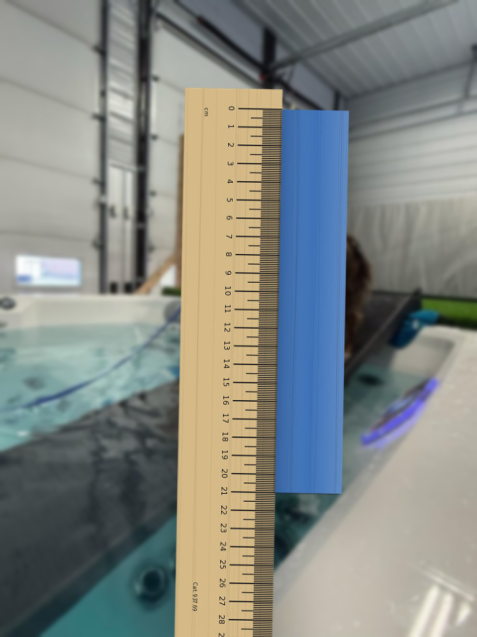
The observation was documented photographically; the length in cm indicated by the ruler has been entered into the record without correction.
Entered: 21 cm
